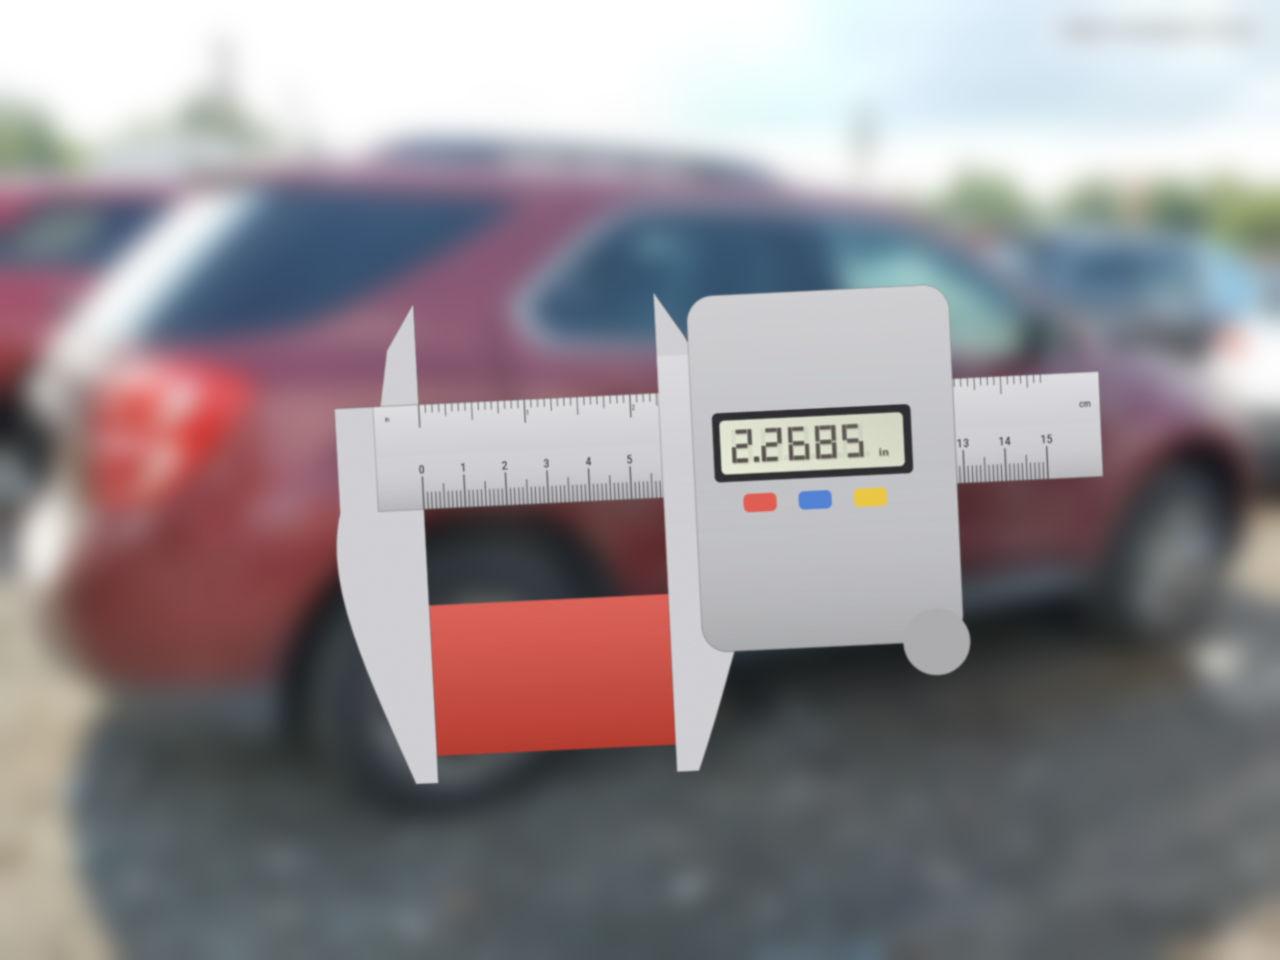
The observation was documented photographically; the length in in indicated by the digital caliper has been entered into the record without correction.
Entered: 2.2685 in
